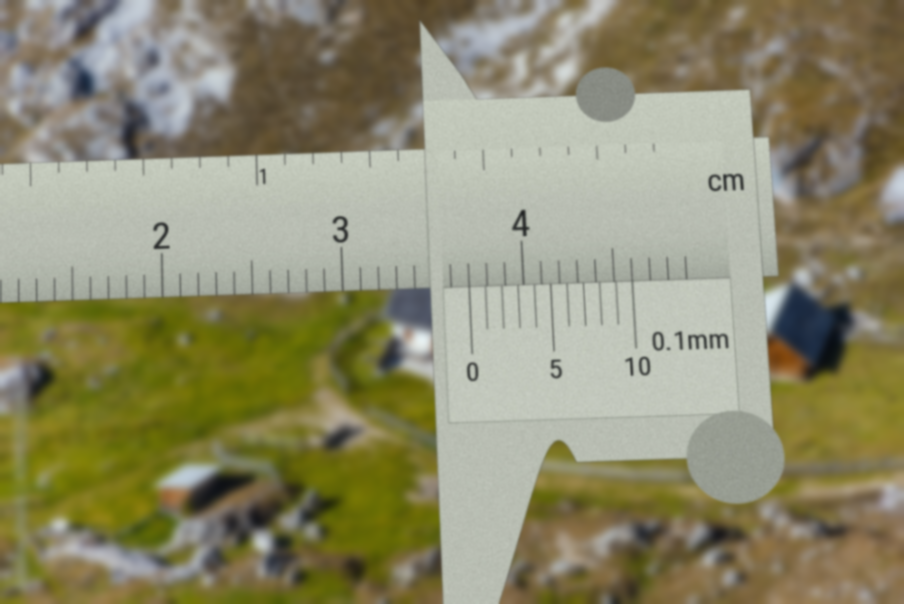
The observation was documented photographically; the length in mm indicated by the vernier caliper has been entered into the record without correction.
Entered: 37.0 mm
